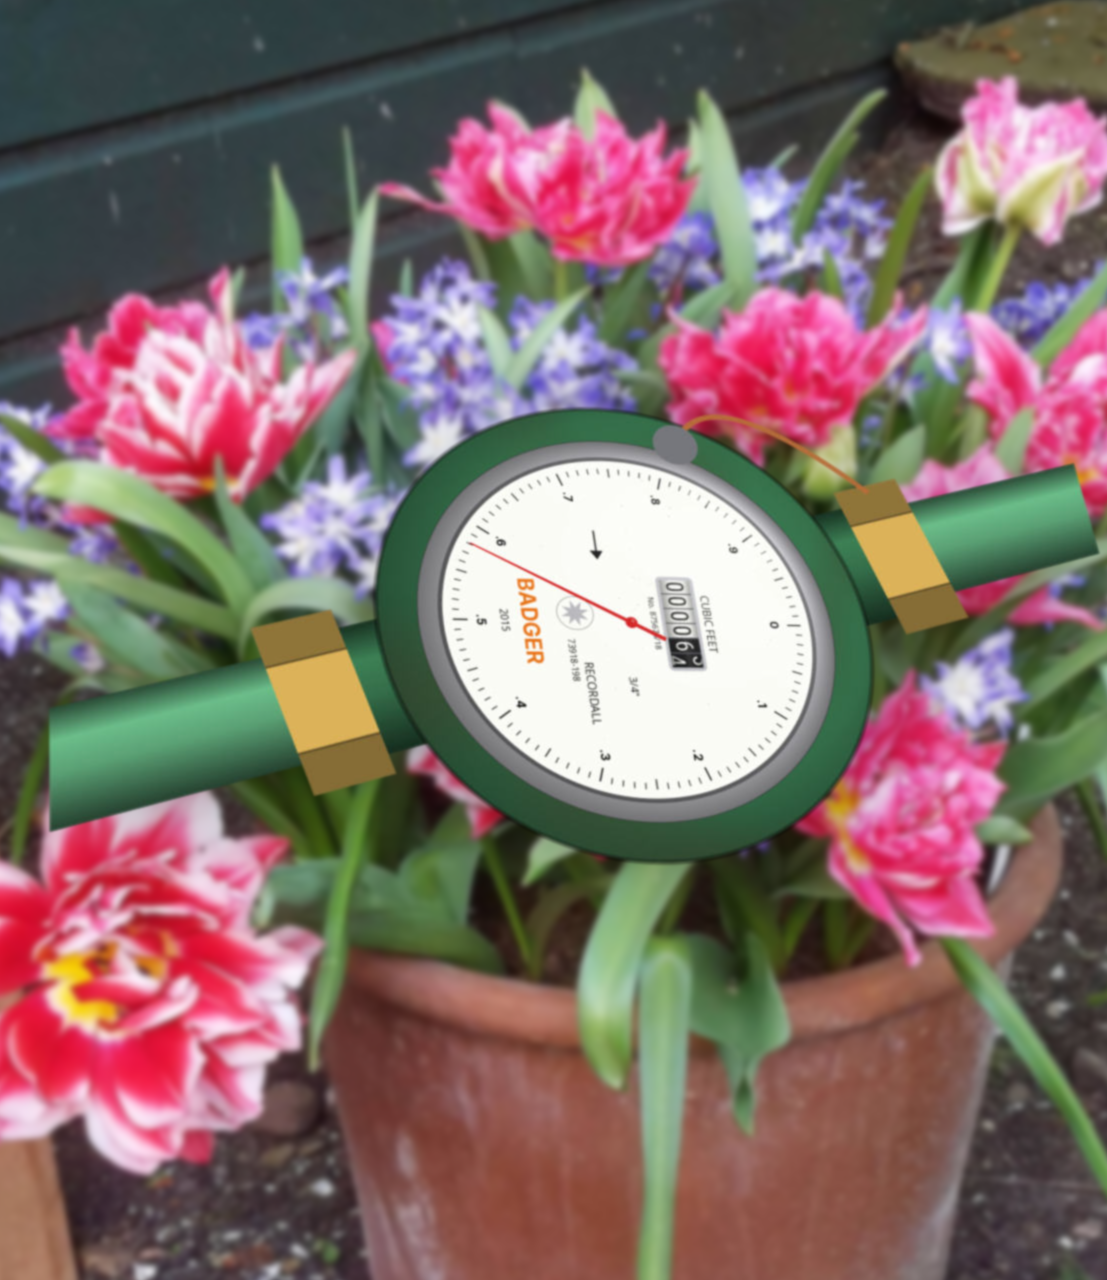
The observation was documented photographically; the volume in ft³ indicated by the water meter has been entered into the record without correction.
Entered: 63.58 ft³
